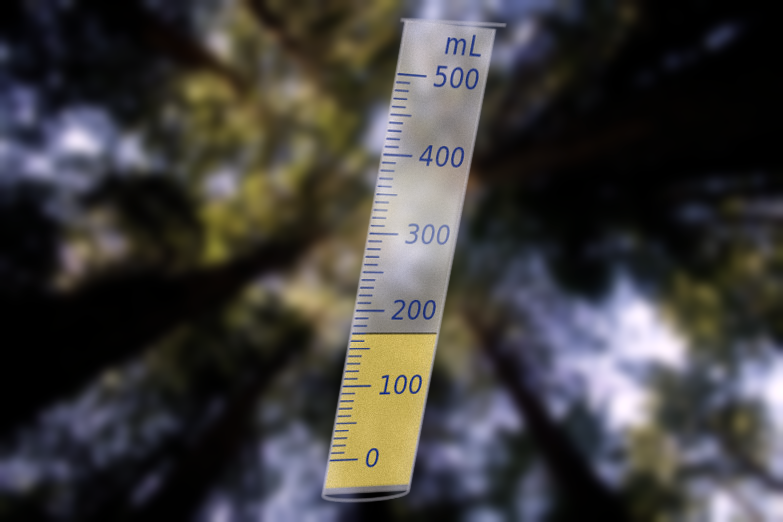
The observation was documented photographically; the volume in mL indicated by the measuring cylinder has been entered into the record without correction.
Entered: 170 mL
